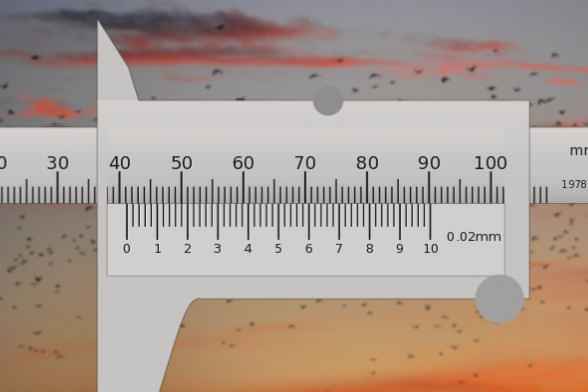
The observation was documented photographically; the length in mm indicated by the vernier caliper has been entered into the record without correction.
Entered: 41.2 mm
